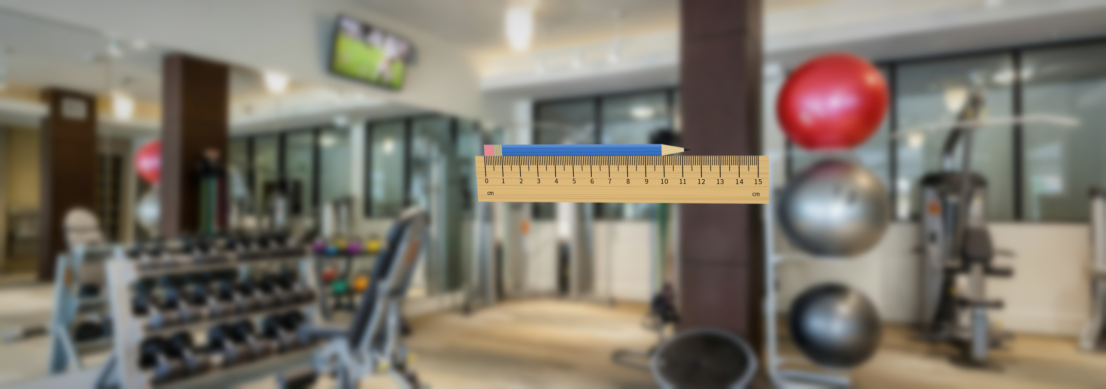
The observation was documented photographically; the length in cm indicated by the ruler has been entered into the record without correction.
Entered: 11.5 cm
